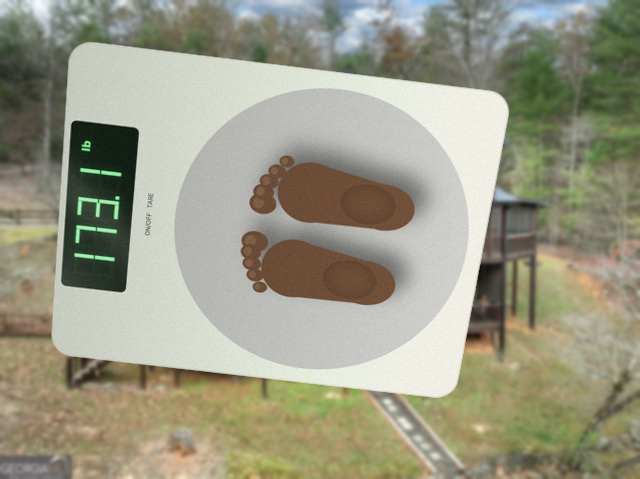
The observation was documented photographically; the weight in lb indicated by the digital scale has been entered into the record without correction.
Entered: 173.1 lb
